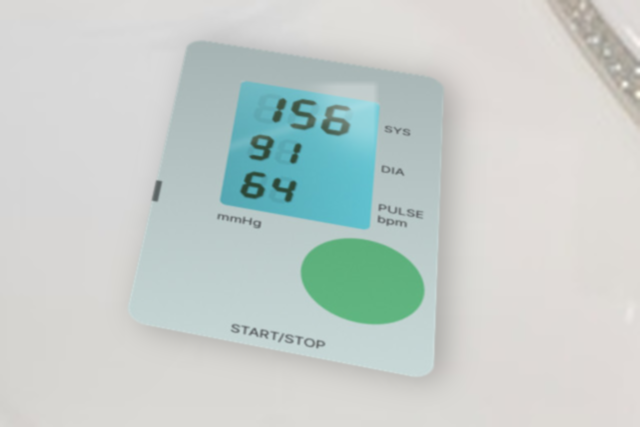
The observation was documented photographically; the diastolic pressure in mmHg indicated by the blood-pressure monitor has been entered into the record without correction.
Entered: 91 mmHg
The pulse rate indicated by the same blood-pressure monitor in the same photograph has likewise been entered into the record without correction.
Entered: 64 bpm
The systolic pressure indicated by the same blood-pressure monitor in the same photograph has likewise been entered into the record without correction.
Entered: 156 mmHg
